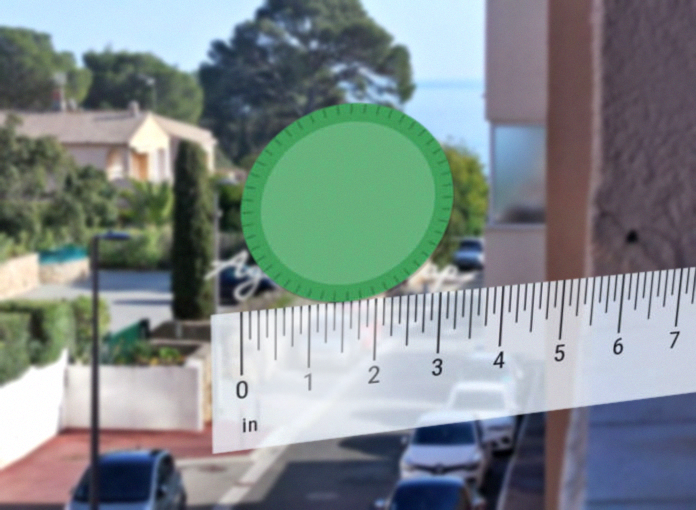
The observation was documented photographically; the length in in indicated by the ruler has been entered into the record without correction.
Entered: 3.125 in
